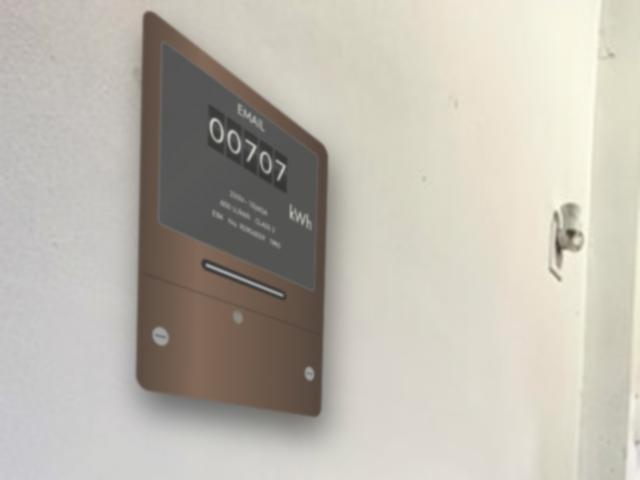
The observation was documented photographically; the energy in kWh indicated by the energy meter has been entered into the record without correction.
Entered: 707 kWh
